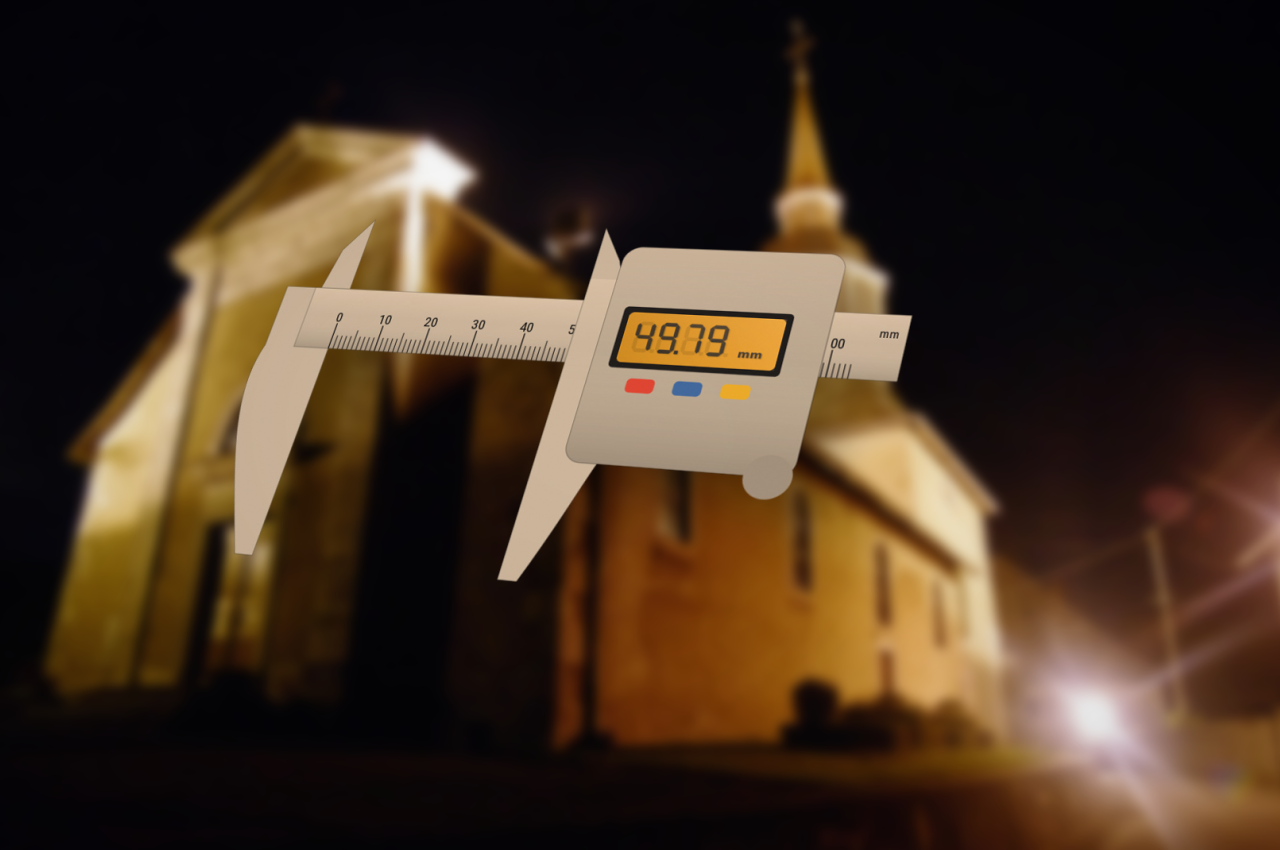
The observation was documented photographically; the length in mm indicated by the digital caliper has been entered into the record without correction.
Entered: 49.79 mm
